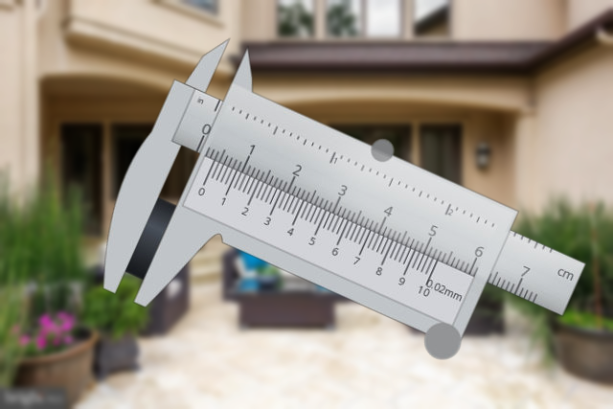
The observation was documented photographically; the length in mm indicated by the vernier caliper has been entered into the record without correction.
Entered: 4.0 mm
